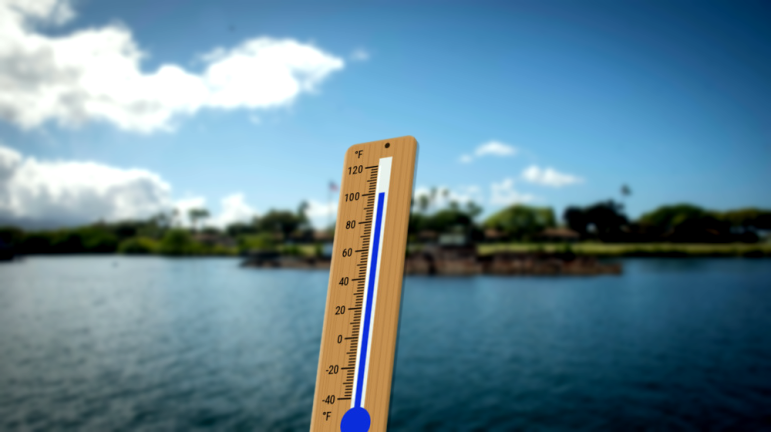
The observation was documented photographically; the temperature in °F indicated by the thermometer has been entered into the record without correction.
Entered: 100 °F
